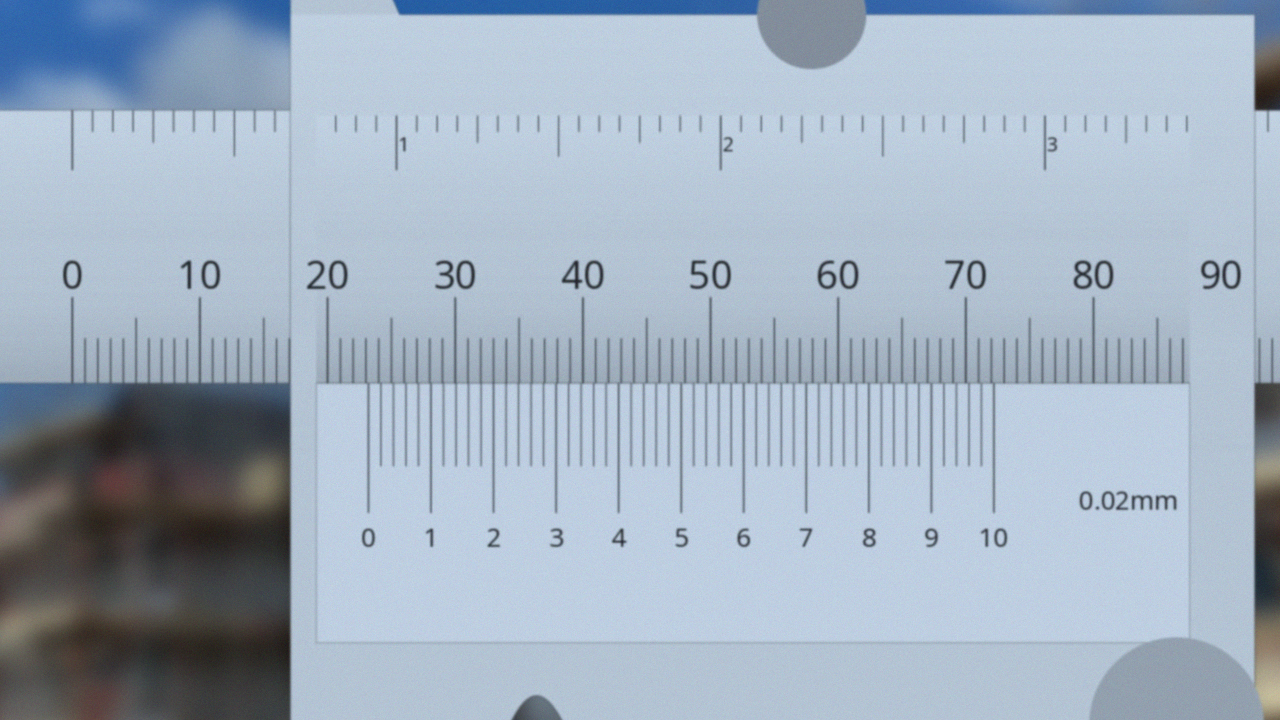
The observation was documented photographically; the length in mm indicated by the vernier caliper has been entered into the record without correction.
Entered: 23.2 mm
